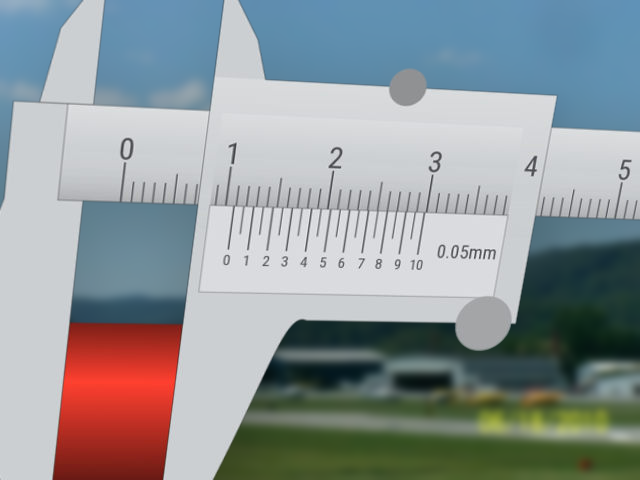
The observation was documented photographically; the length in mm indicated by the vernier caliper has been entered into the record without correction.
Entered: 10.8 mm
